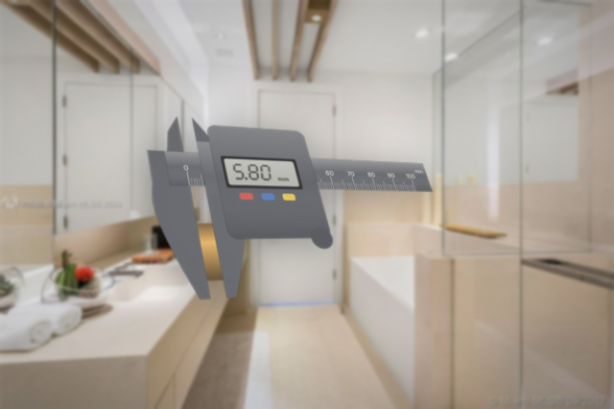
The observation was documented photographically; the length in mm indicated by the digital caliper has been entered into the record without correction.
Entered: 5.80 mm
